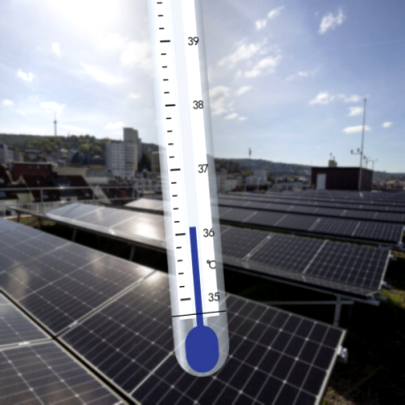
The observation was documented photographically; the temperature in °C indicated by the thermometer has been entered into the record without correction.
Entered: 36.1 °C
